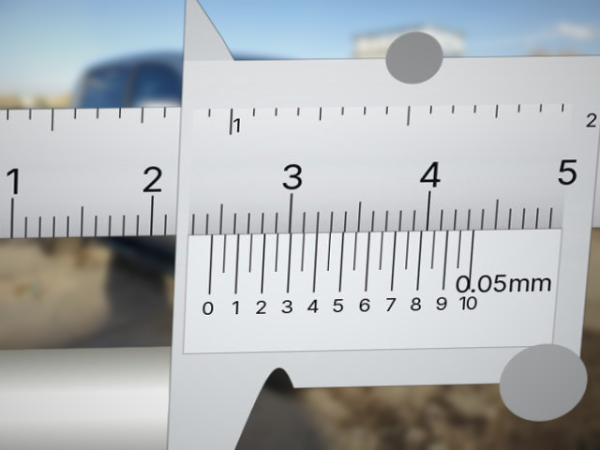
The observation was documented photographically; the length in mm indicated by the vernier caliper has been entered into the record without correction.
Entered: 24.4 mm
